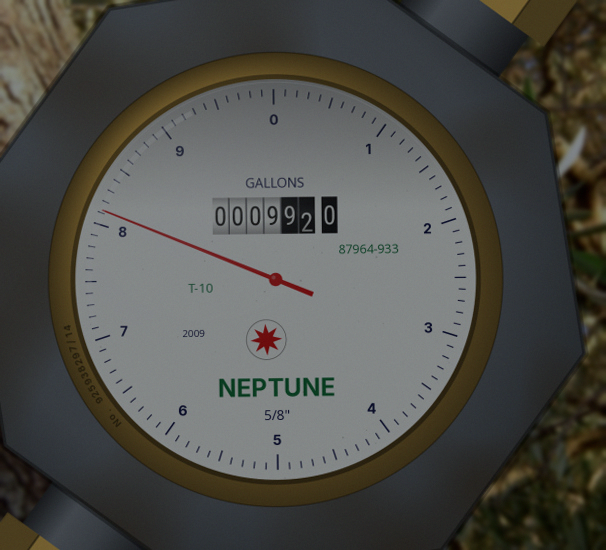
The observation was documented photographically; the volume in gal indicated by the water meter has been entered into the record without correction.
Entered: 9918.1 gal
